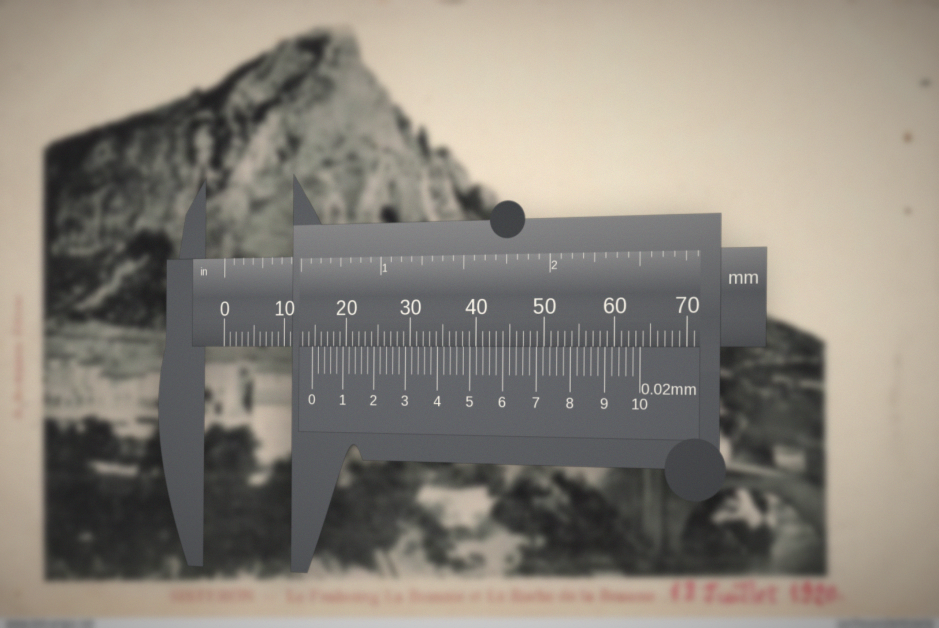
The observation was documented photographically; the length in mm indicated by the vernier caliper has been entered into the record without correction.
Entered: 14.6 mm
